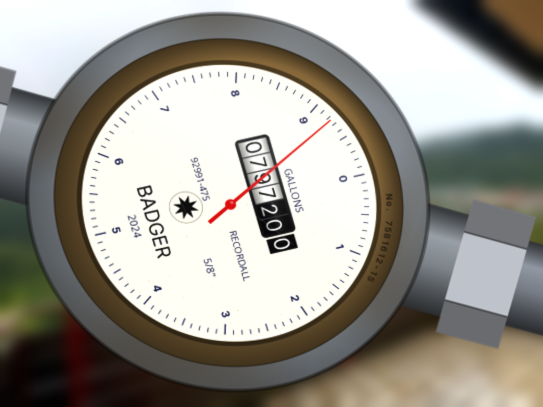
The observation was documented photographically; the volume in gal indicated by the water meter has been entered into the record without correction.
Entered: 797199.2 gal
